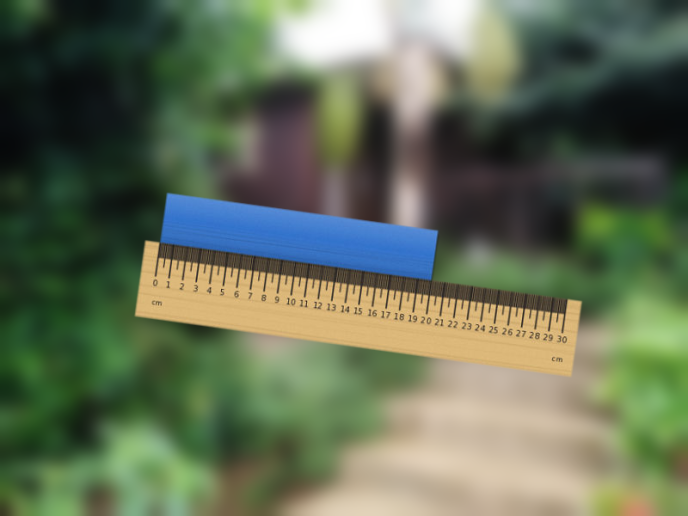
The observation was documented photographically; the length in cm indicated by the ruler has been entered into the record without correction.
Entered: 20 cm
